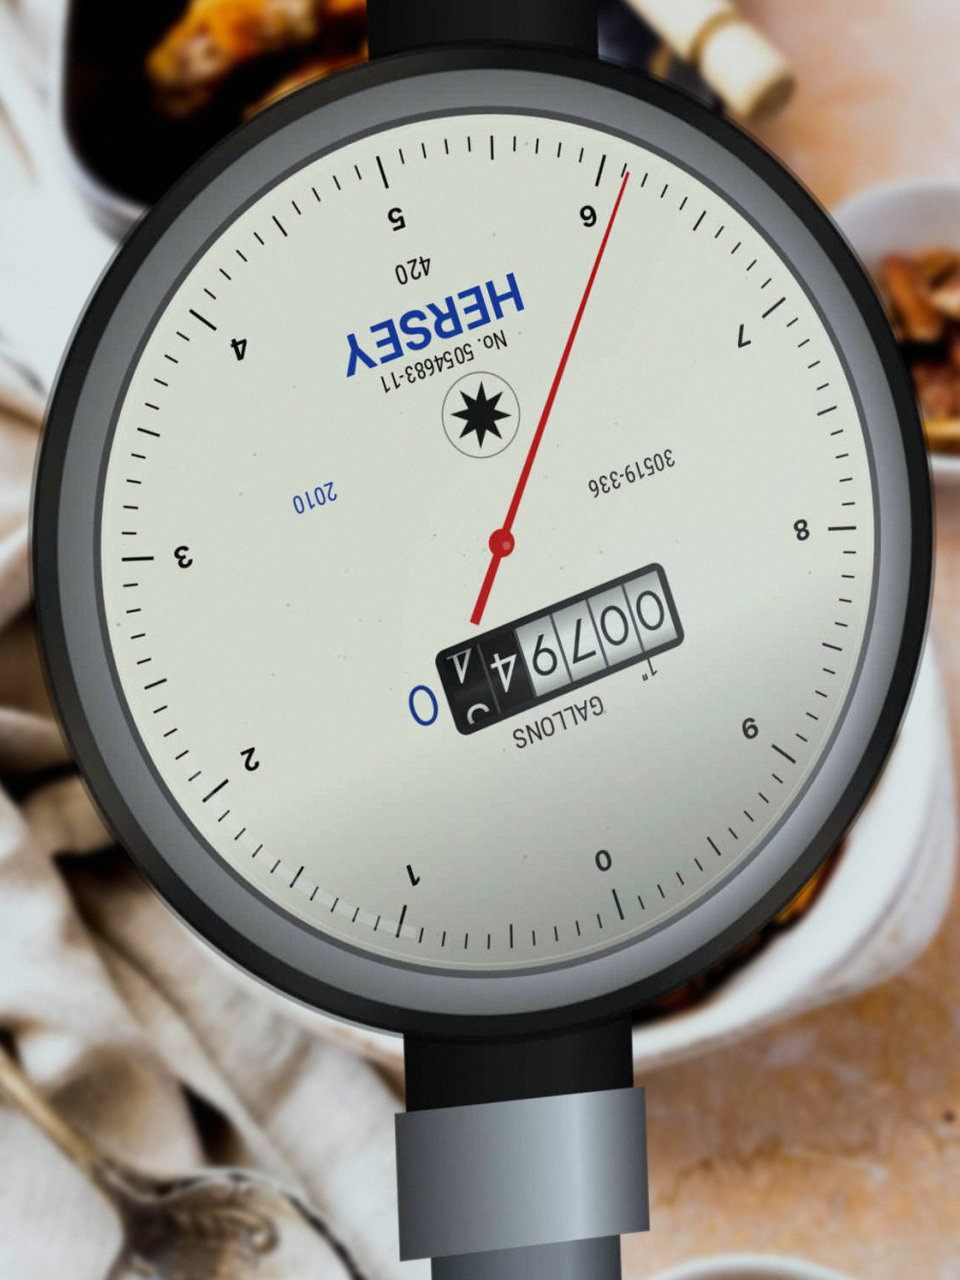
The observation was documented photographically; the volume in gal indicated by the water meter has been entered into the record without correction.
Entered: 79436.1 gal
